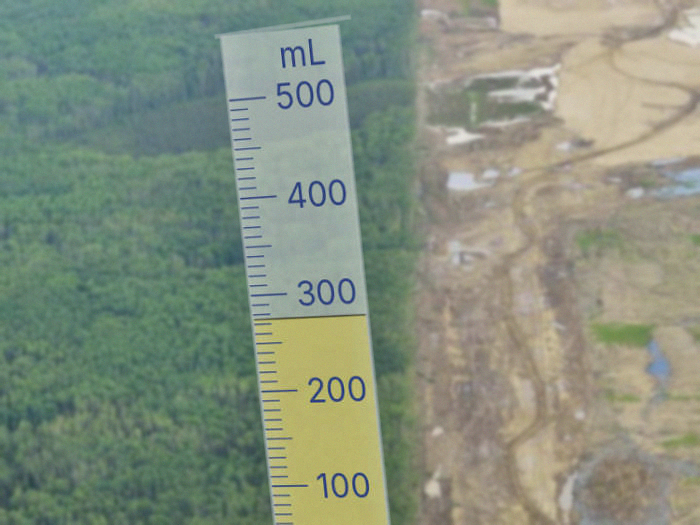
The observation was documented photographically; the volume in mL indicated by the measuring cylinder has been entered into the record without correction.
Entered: 275 mL
